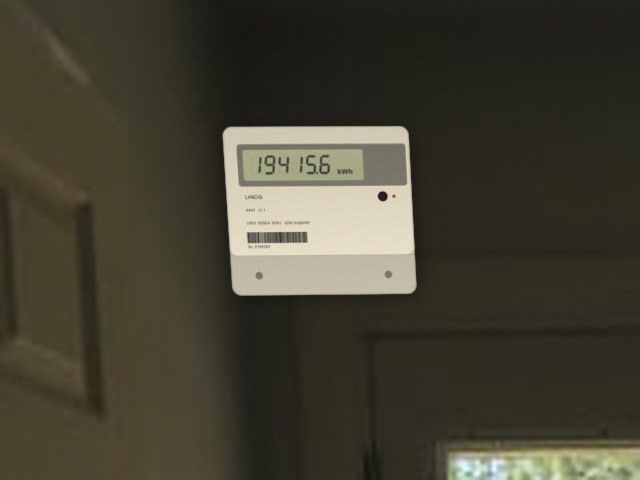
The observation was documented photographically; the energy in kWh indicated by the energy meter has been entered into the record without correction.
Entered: 19415.6 kWh
